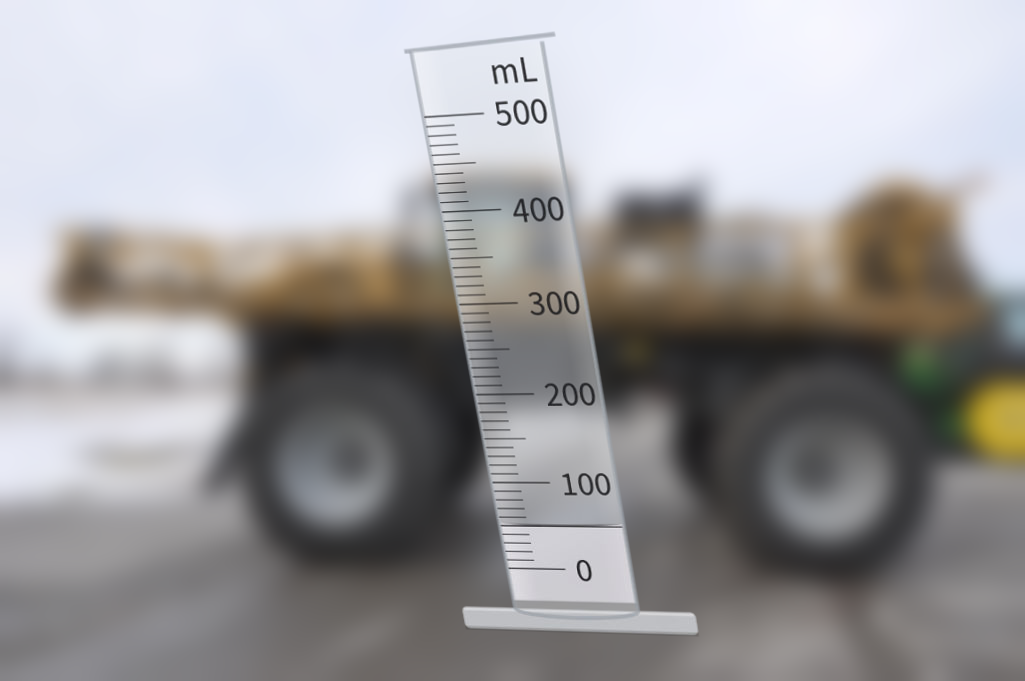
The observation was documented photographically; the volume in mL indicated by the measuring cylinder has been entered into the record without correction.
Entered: 50 mL
